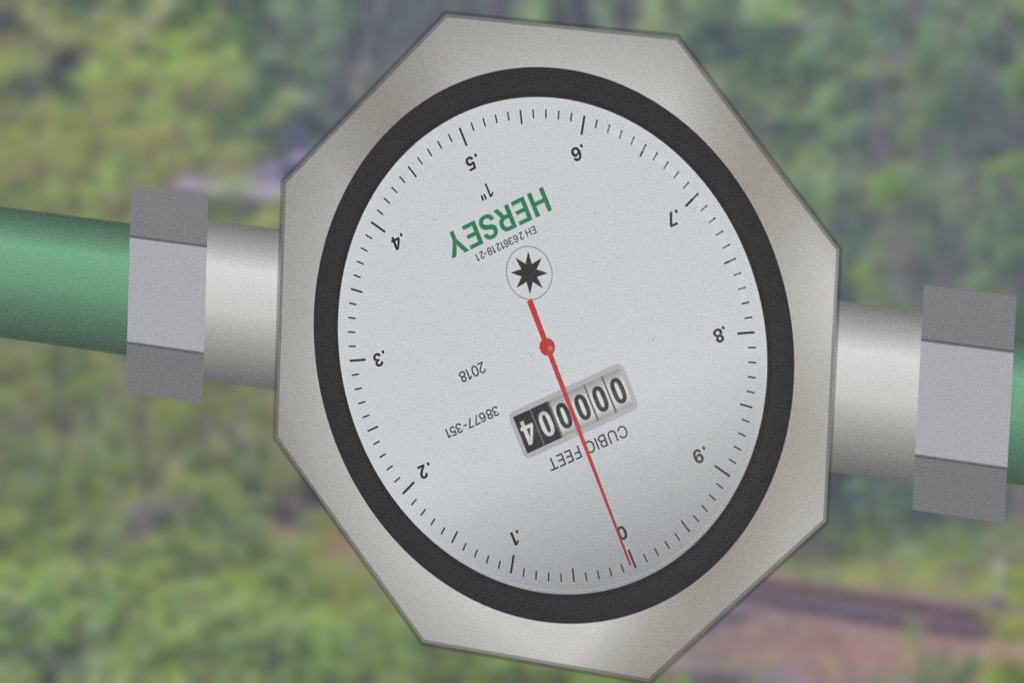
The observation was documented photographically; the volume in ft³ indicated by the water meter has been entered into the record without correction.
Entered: 4.00 ft³
